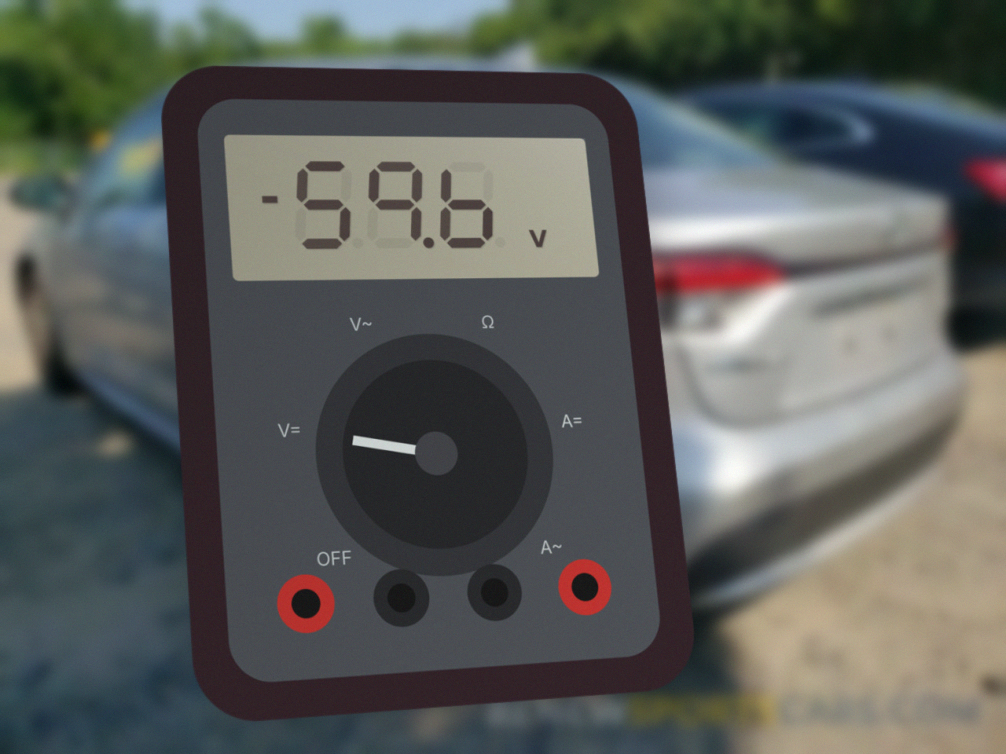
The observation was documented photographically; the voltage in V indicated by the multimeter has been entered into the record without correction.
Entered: -59.6 V
